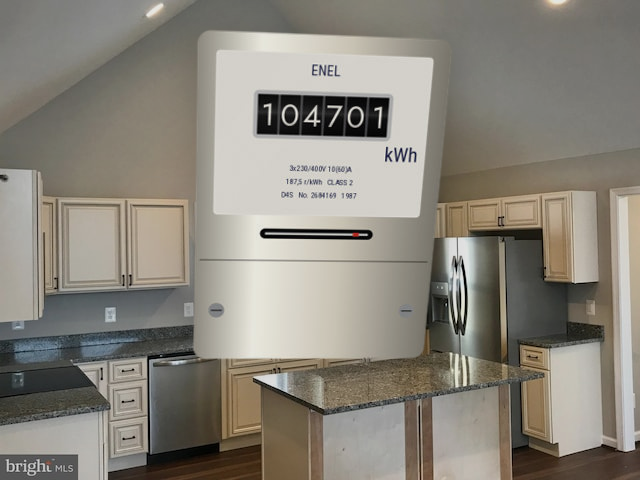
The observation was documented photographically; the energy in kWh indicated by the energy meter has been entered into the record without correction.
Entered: 104701 kWh
